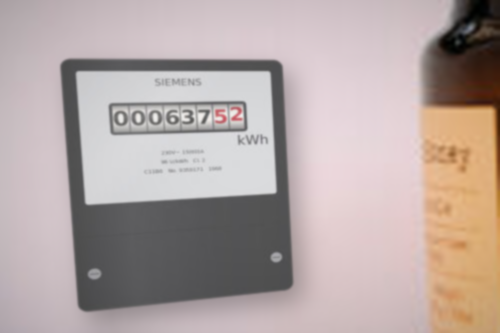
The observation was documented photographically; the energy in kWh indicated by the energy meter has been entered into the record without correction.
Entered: 637.52 kWh
